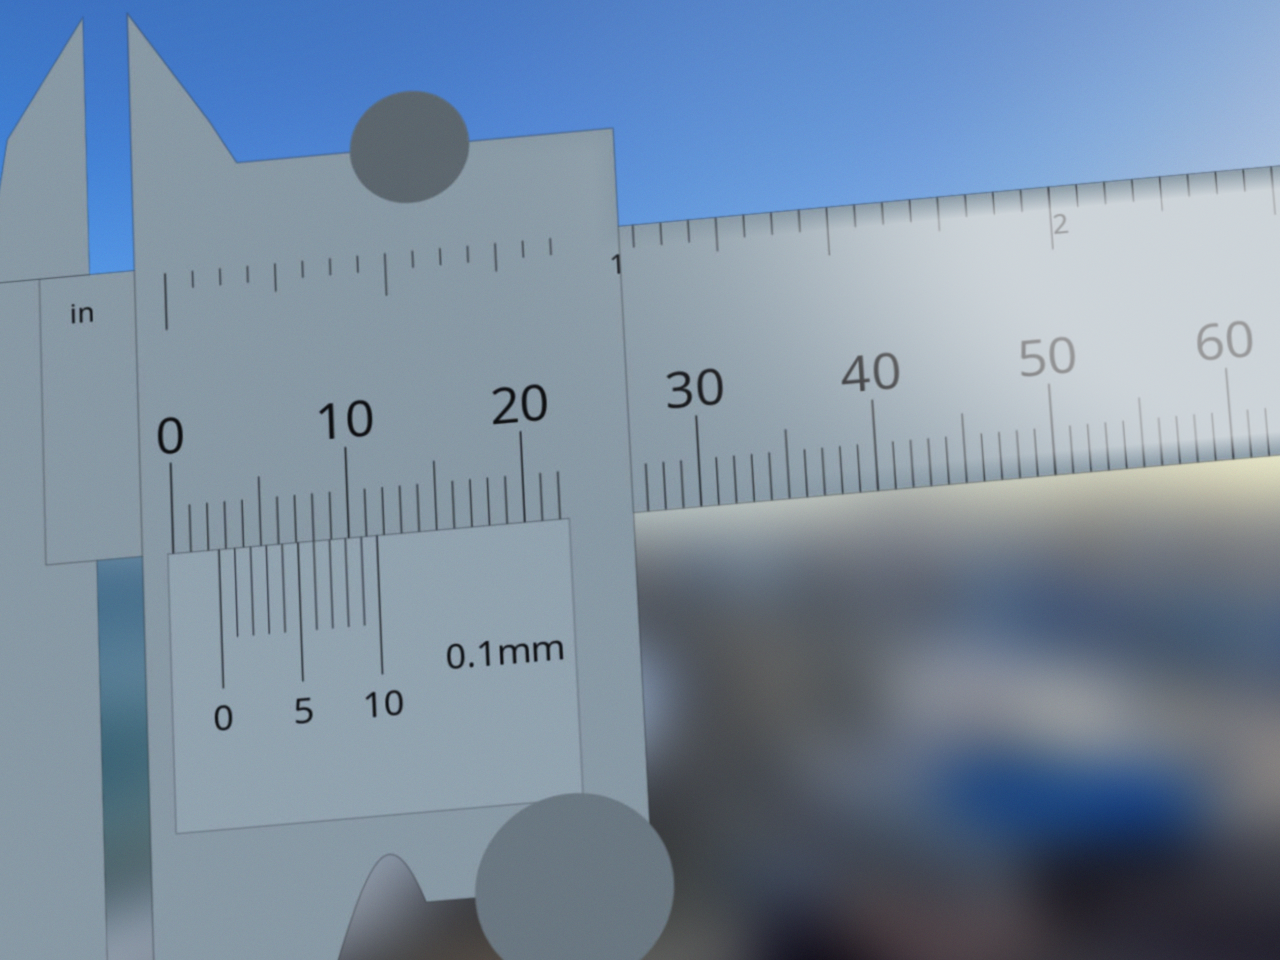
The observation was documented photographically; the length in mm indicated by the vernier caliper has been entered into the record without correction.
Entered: 2.6 mm
